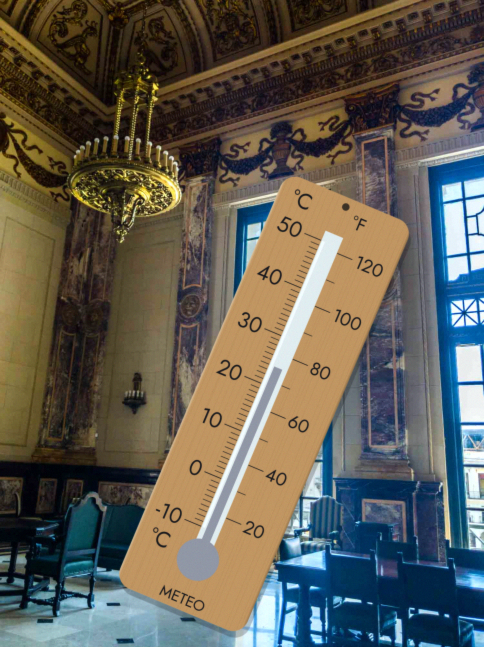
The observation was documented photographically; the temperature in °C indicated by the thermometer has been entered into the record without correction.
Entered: 24 °C
